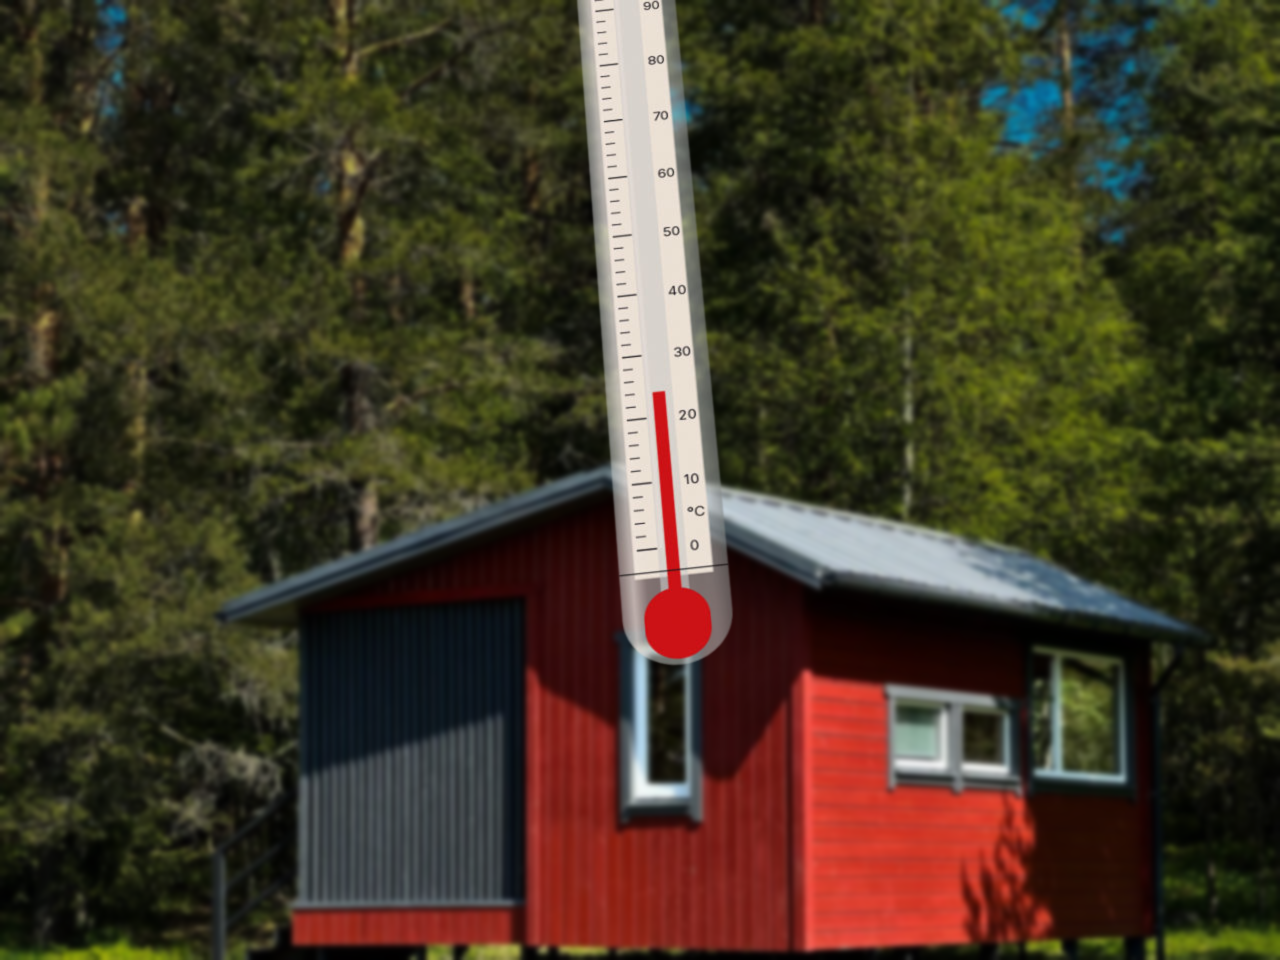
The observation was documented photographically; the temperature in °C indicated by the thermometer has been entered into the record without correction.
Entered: 24 °C
